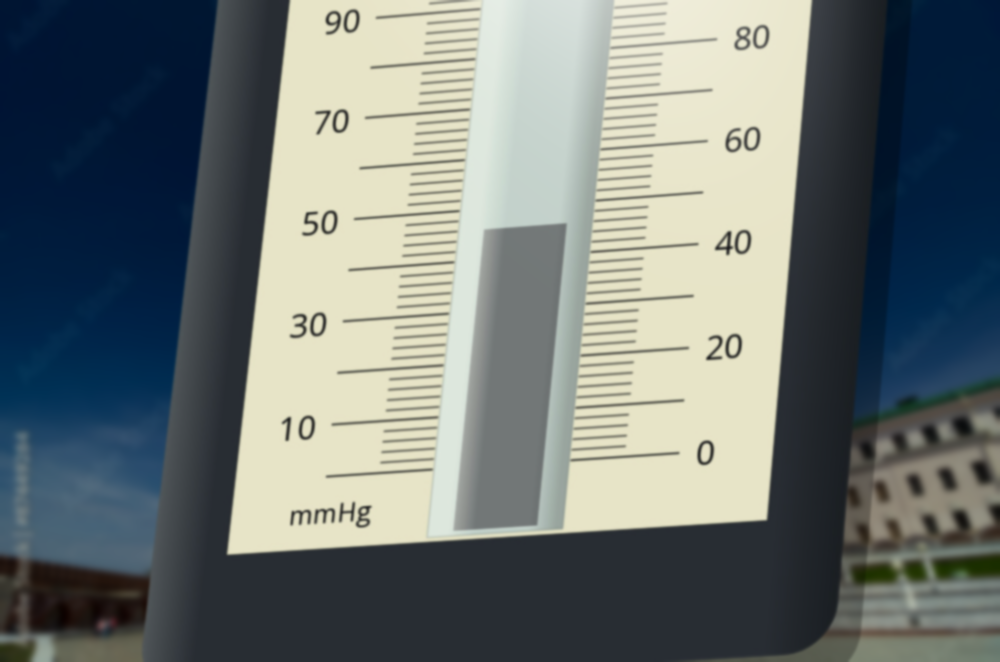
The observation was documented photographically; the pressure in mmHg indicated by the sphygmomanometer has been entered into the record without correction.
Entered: 46 mmHg
